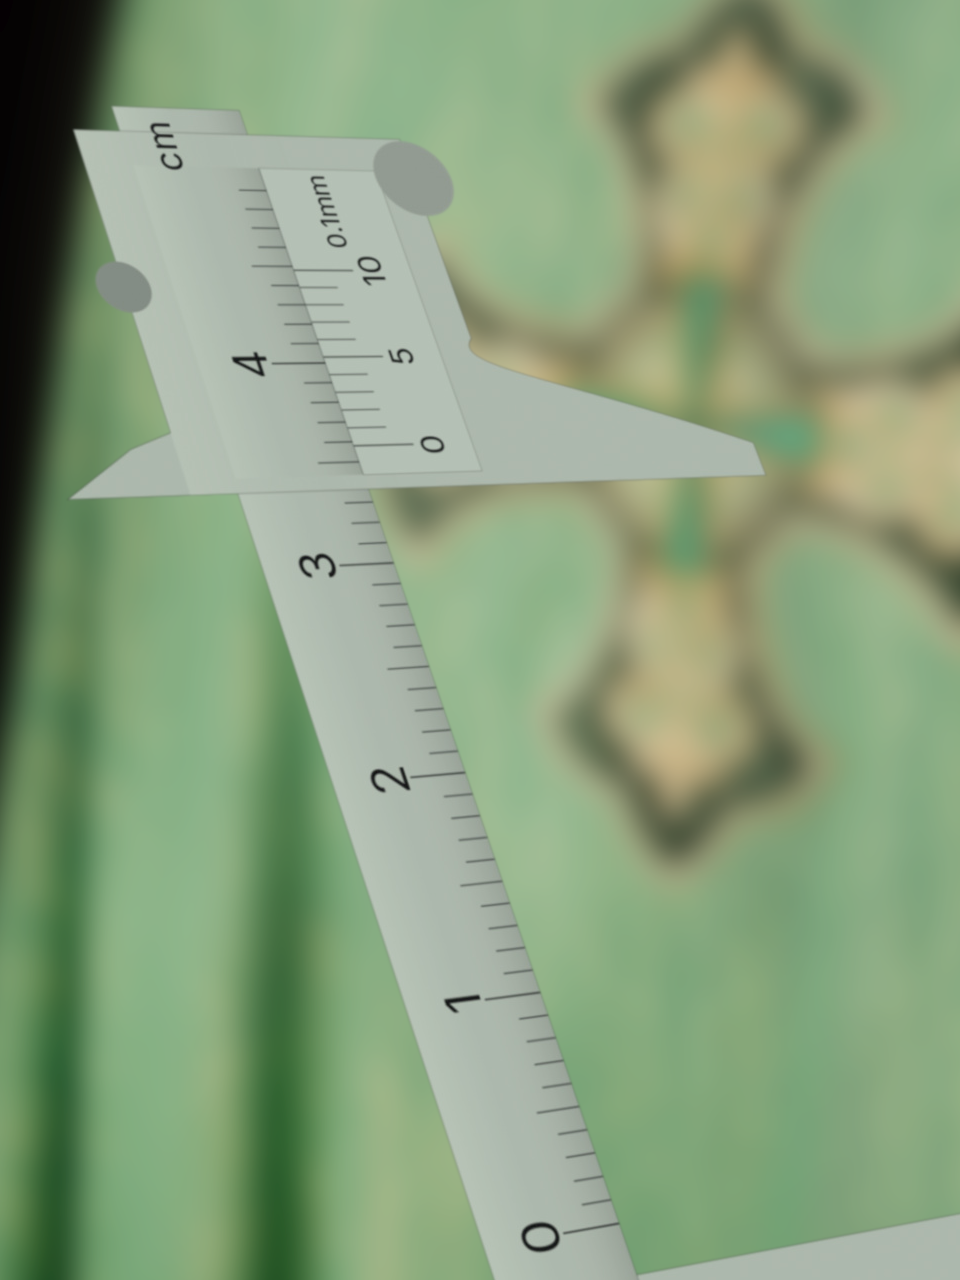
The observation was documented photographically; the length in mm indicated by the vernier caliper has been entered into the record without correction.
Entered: 35.8 mm
